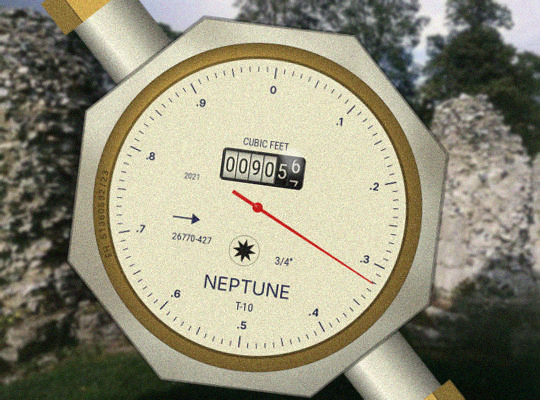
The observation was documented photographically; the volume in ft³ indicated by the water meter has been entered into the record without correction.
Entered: 9056.32 ft³
